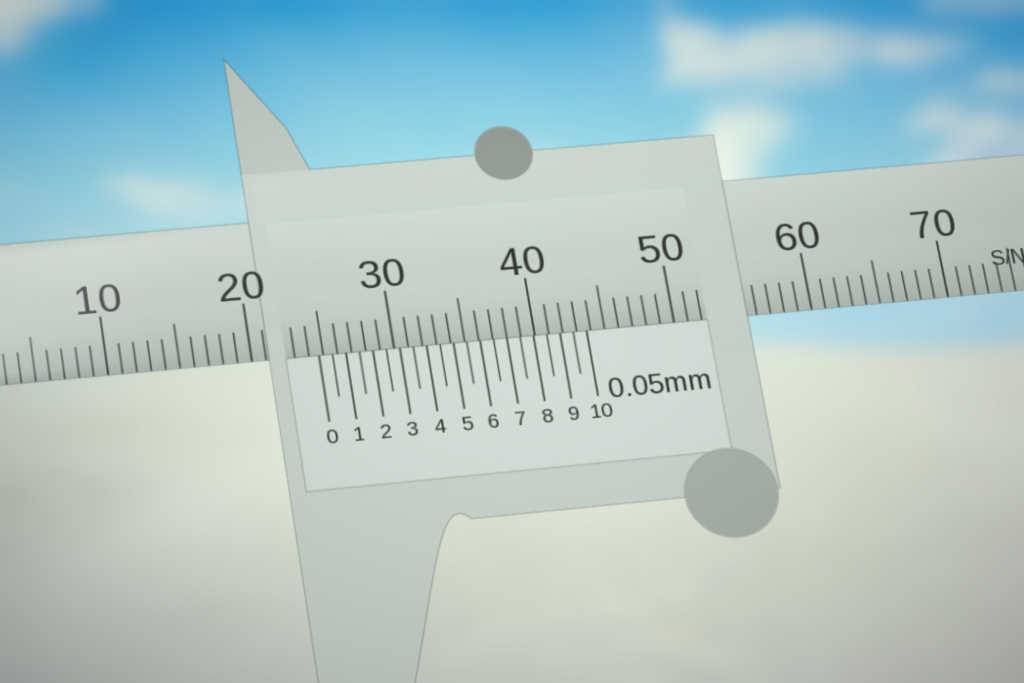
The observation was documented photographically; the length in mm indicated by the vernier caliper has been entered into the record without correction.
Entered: 24.7 mm
